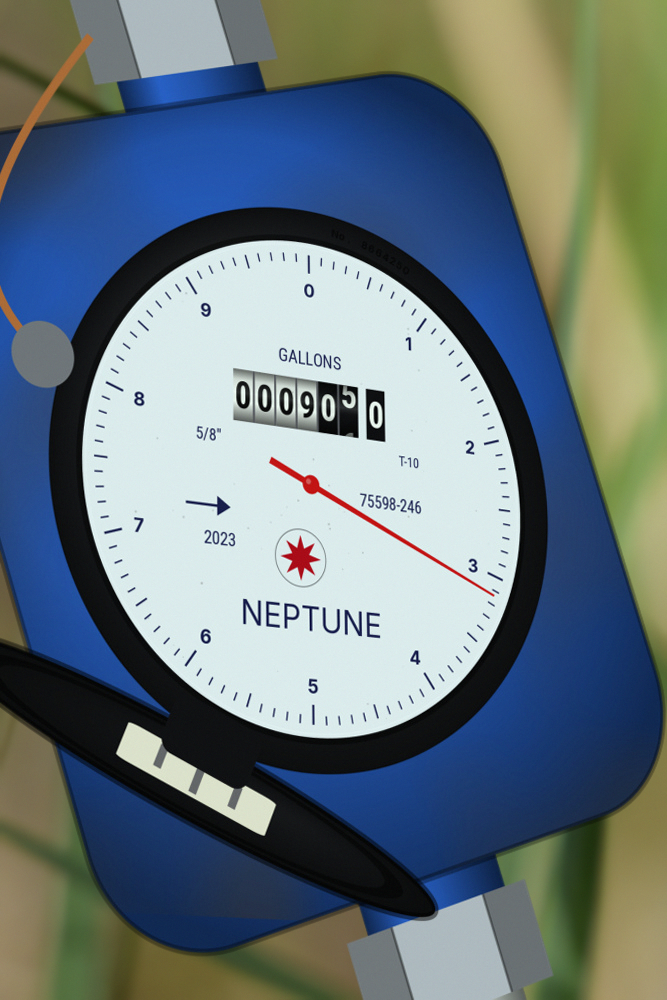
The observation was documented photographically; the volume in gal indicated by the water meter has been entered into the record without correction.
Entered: 9053.1 gal
